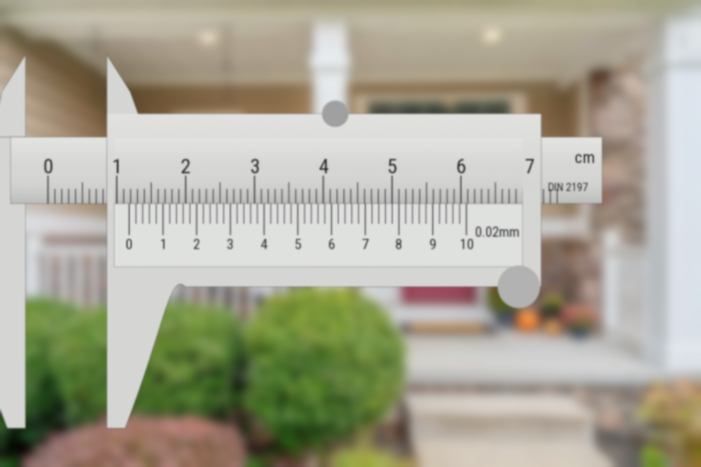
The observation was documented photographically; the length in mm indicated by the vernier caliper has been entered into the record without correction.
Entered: 11.8 mm
